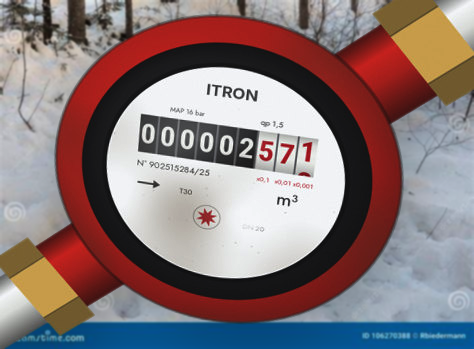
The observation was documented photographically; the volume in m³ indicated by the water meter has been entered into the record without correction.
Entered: 2.571 m³
